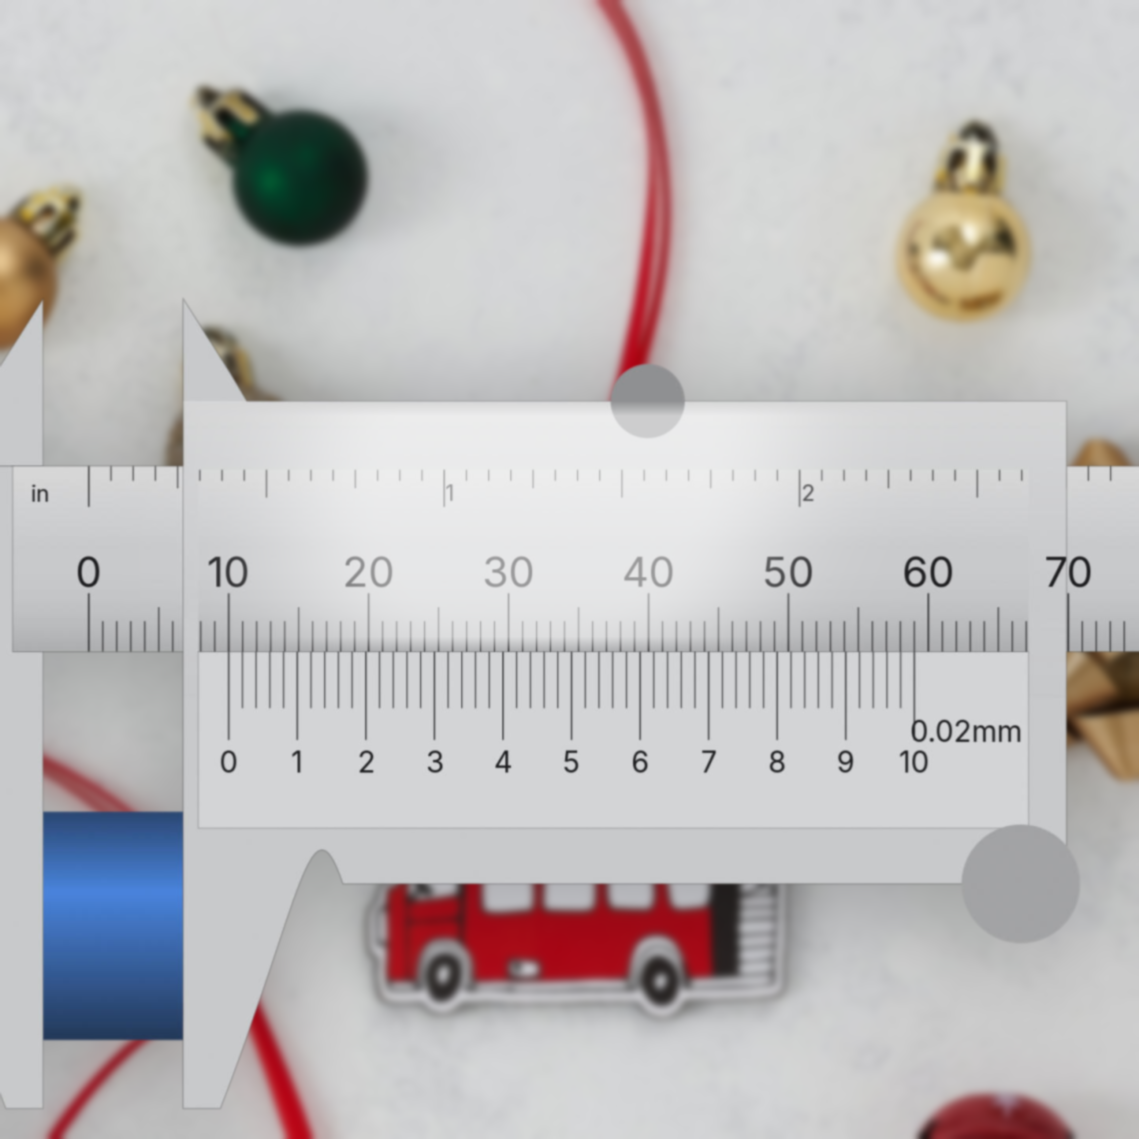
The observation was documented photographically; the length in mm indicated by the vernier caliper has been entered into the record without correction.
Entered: 10.0 mm
